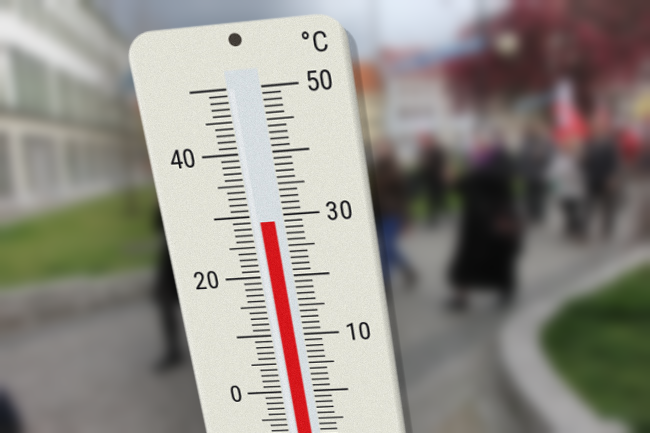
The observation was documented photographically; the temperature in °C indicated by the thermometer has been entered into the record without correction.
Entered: 29 °C
